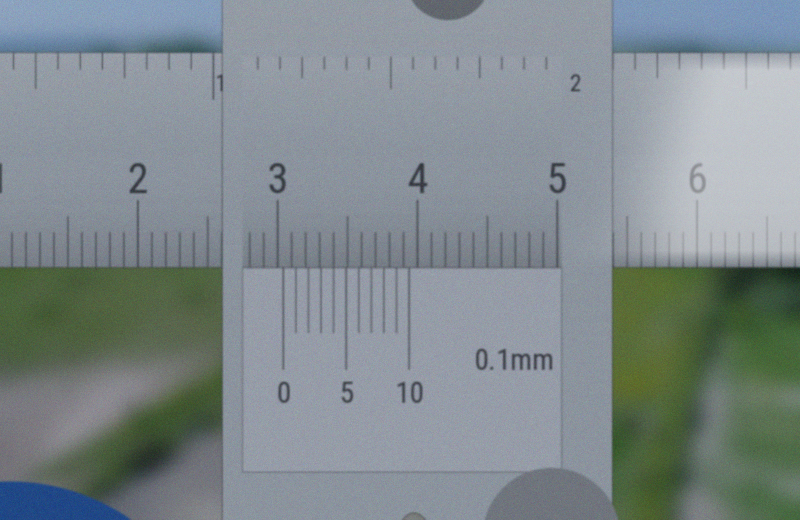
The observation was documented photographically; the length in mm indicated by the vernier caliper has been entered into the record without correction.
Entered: 30.4 mm
